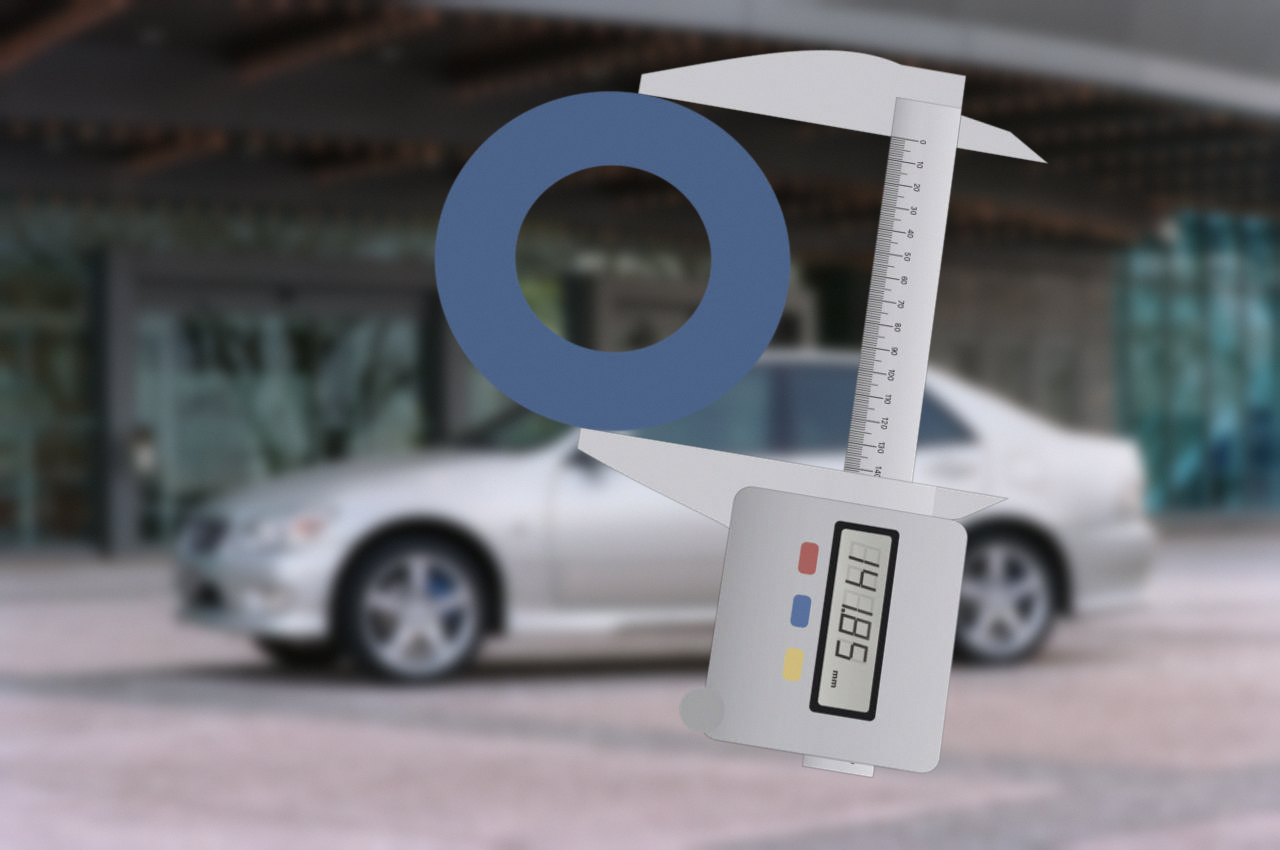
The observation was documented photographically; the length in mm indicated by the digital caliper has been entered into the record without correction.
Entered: 141.85 mm
